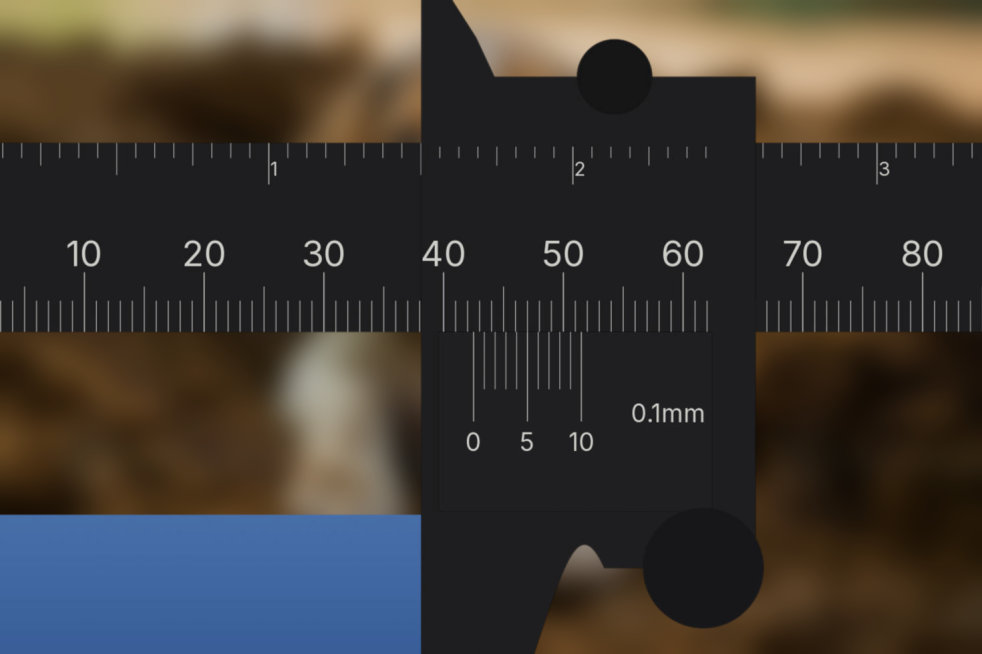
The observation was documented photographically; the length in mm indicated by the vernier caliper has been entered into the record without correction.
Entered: 42.5 mm
